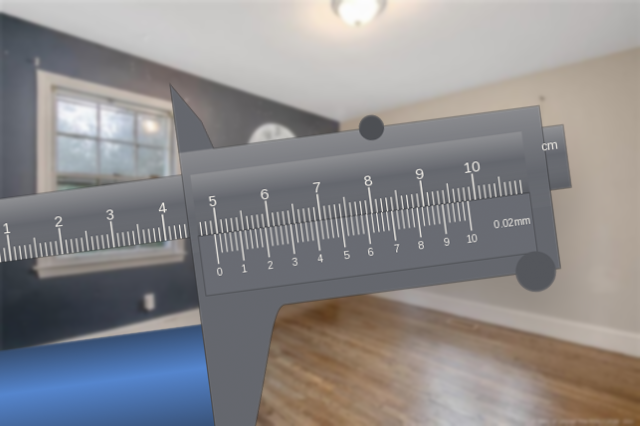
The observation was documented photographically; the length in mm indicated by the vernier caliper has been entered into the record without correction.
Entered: 49.5 mm
